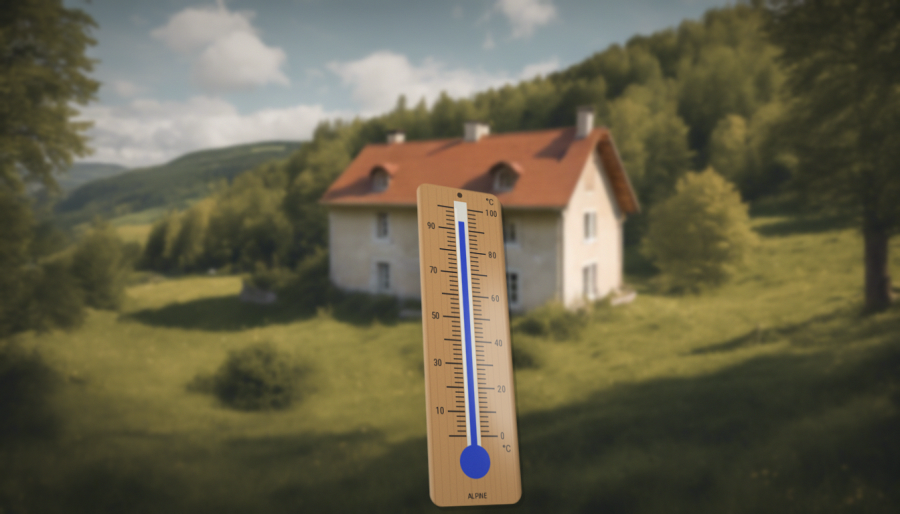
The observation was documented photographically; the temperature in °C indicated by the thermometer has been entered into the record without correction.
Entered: 94 °C
